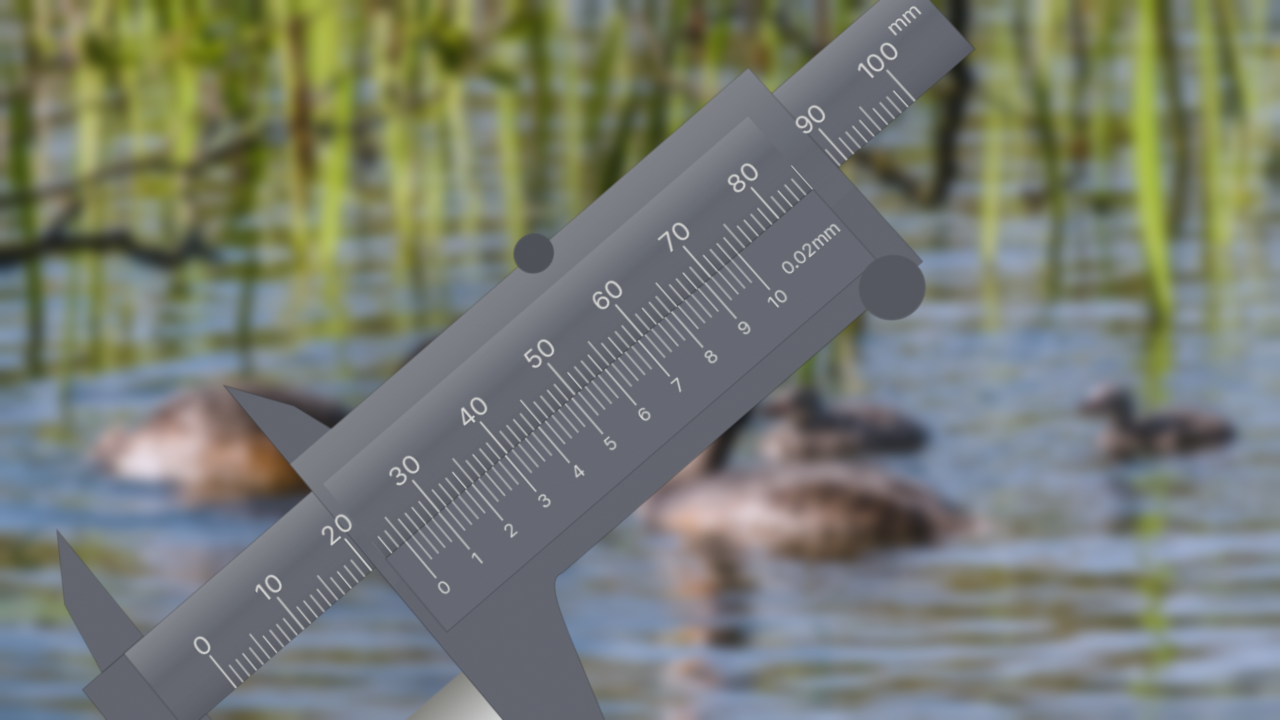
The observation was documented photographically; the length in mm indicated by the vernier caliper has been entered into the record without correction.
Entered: 25.0 mm
